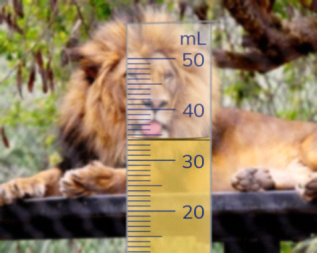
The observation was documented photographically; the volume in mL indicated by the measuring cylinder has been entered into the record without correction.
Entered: 34 mL
